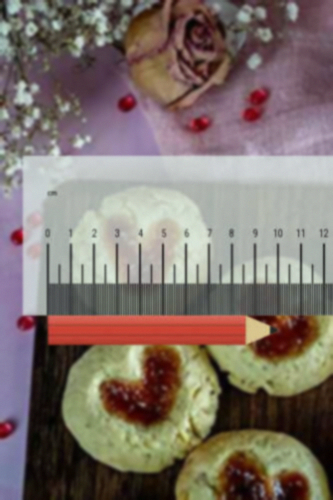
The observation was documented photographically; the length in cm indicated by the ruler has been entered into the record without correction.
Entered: 10 cm
